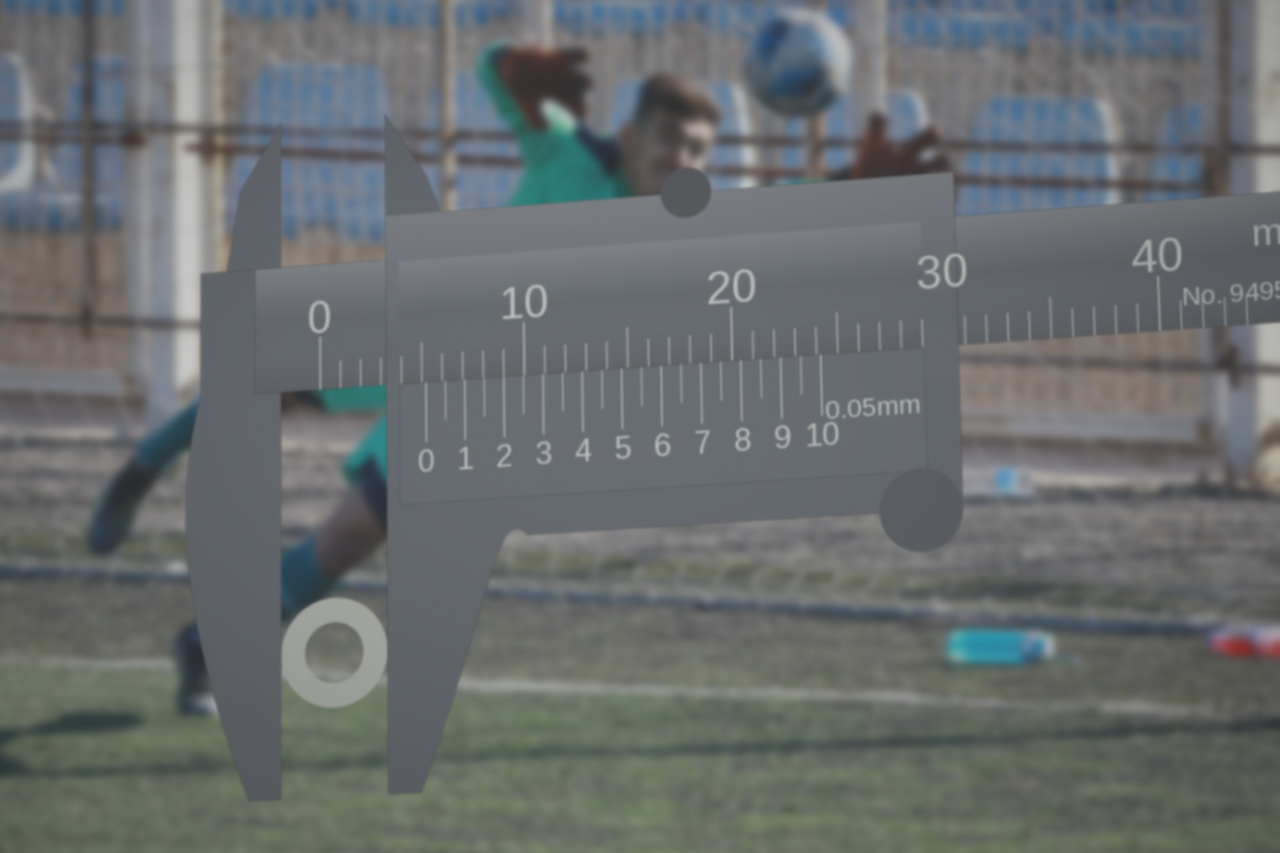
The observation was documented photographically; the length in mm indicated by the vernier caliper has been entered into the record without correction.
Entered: 5.2 mm
